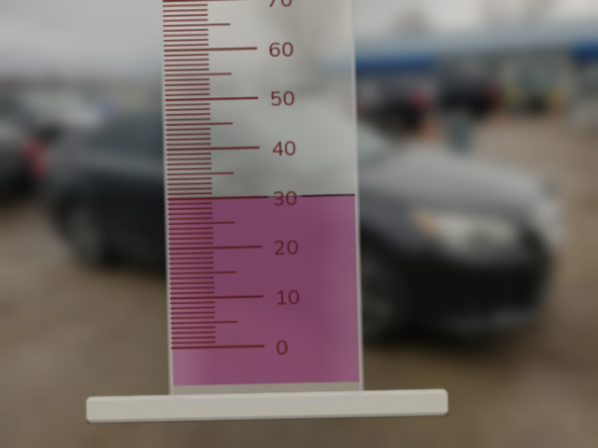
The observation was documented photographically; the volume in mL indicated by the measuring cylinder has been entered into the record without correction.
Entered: 30 mL
